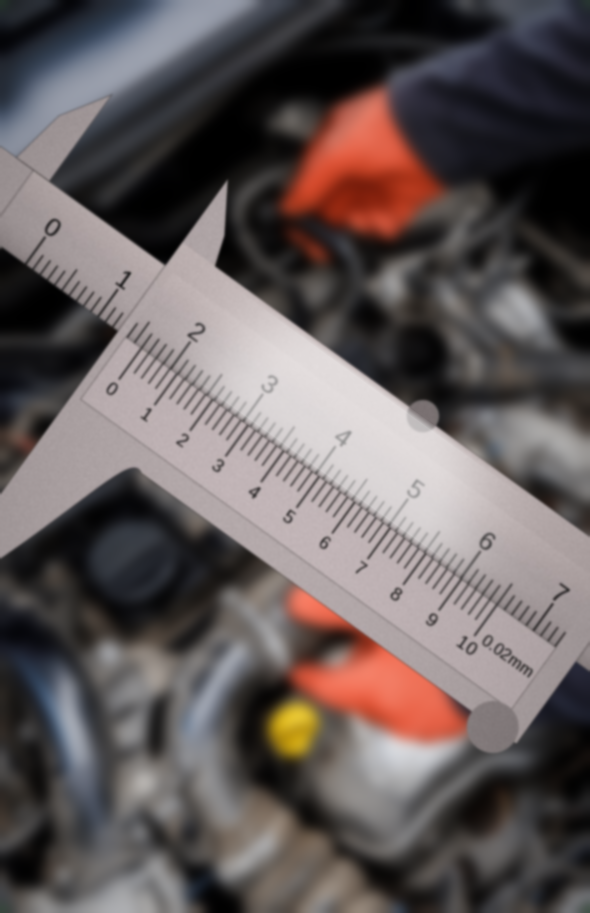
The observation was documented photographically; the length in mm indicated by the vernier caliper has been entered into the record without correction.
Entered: 16.0 mm
